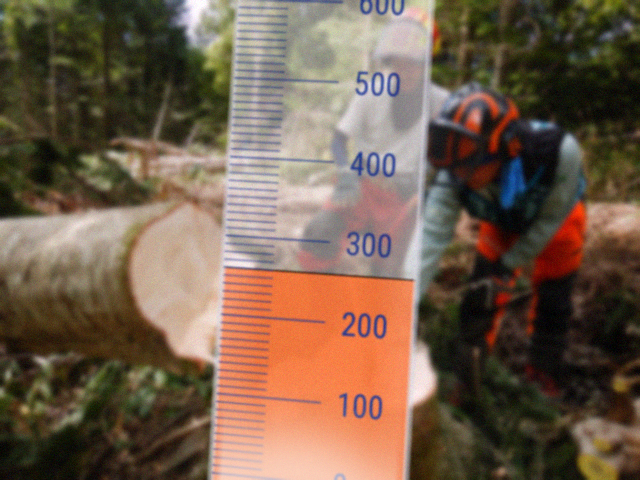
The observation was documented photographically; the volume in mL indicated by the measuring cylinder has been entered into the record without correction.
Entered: 260 mL
